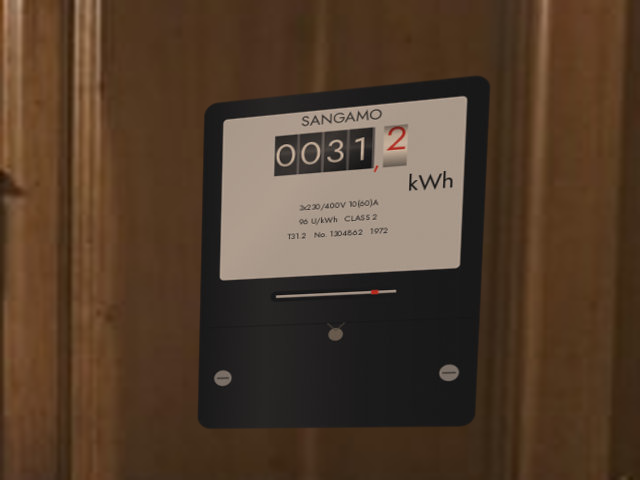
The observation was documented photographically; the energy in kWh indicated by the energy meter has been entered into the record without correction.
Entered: 31.2 kWh
